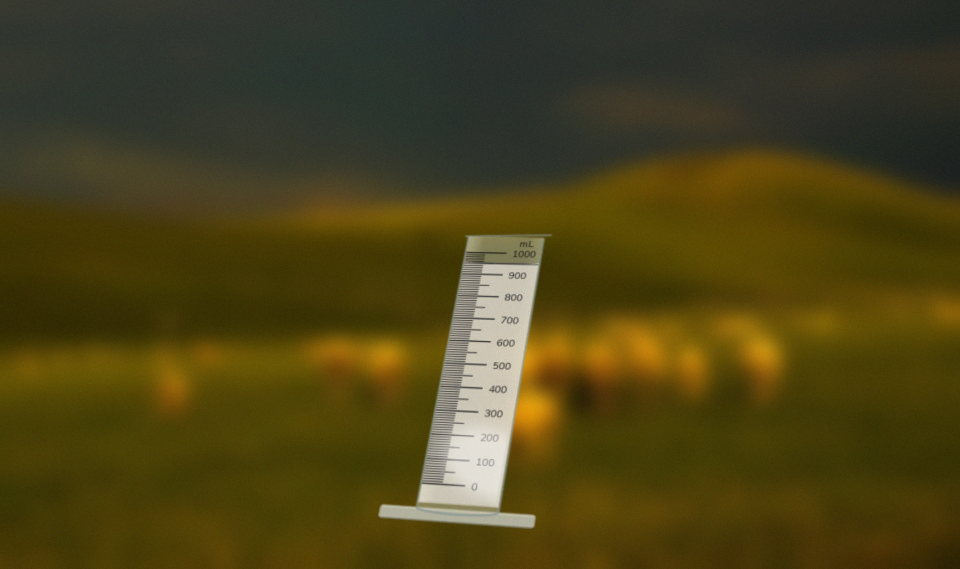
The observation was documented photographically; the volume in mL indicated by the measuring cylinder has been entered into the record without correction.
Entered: 950 mL
